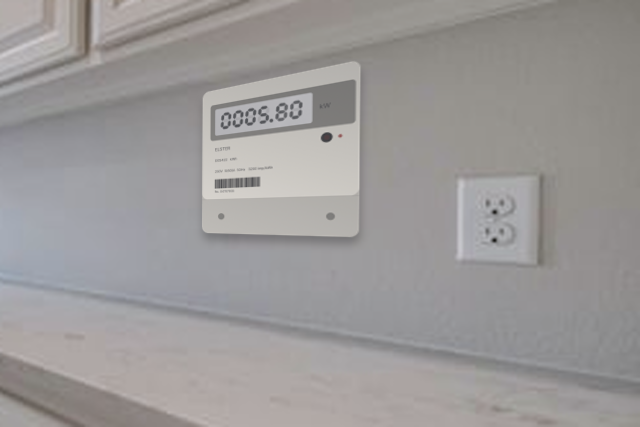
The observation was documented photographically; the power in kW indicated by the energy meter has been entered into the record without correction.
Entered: 5.80 kW
